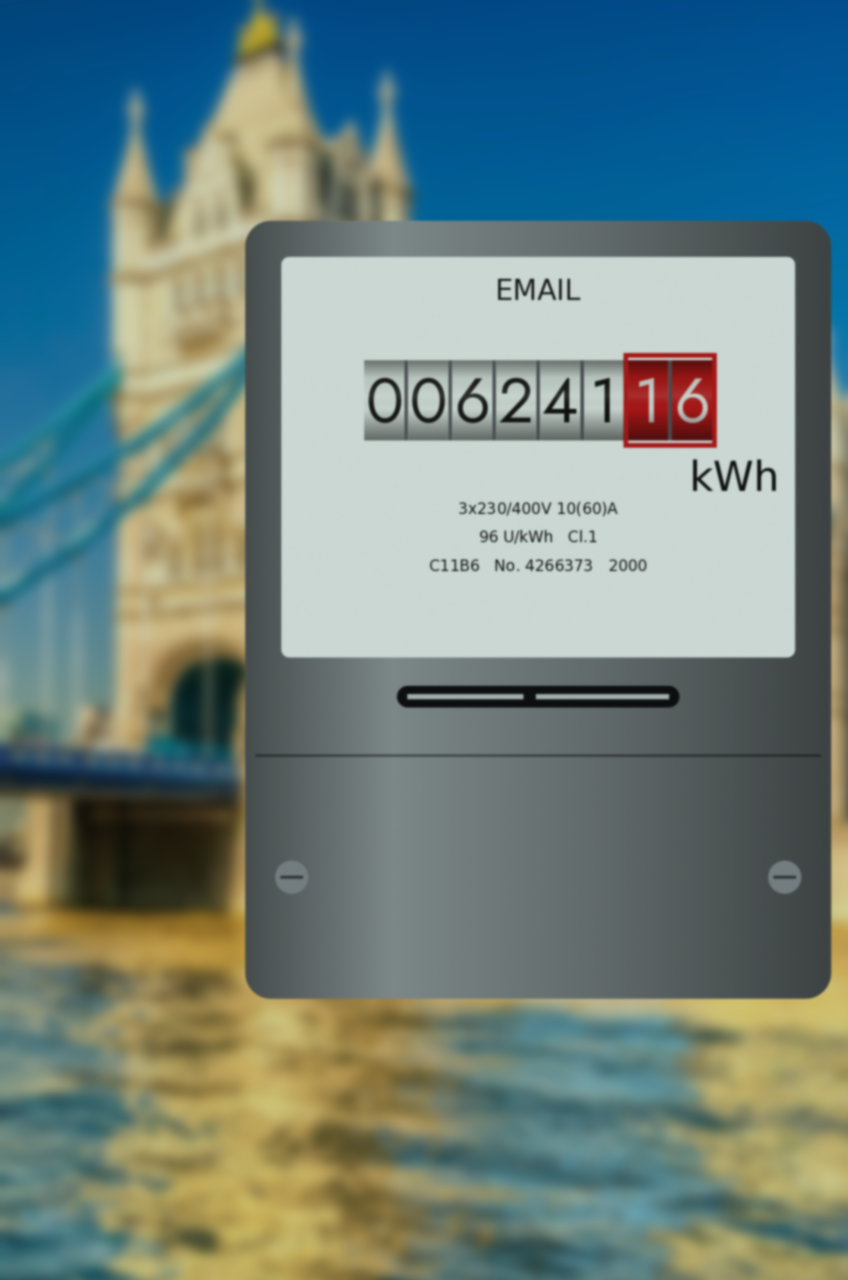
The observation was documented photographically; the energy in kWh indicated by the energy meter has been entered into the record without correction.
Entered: 6241.16 kWh
